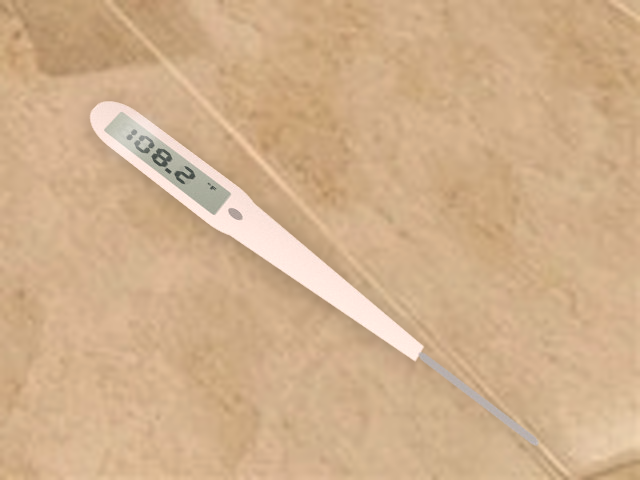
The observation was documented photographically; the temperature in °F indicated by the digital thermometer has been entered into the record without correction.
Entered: 108.2 °F
